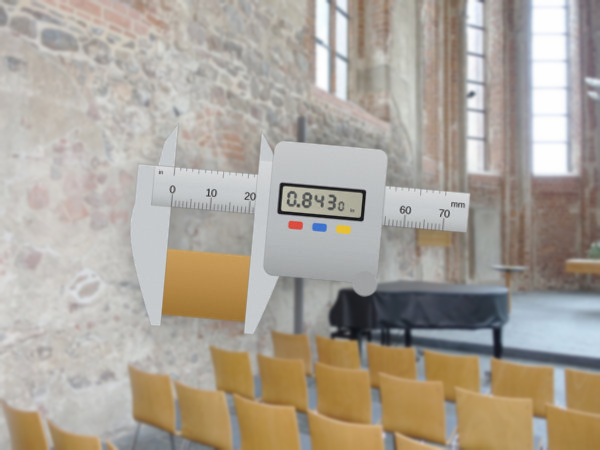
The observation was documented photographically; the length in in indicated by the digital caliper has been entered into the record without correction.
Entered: 0.8430 in
